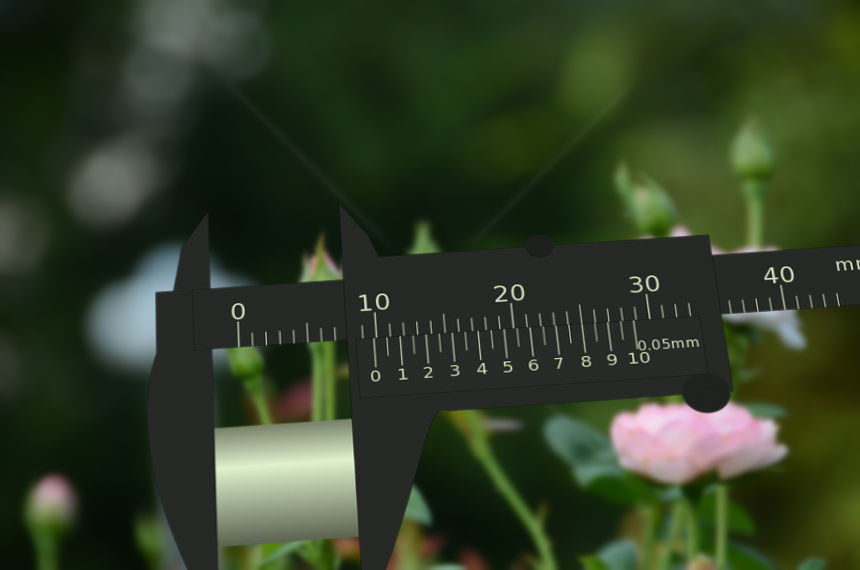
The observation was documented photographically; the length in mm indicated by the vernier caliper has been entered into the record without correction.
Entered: 9.8 mm
